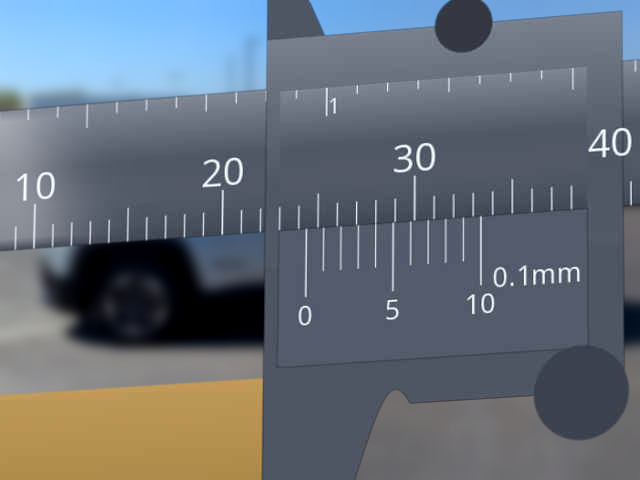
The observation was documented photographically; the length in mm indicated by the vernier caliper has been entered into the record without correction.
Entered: 24.4 mm
